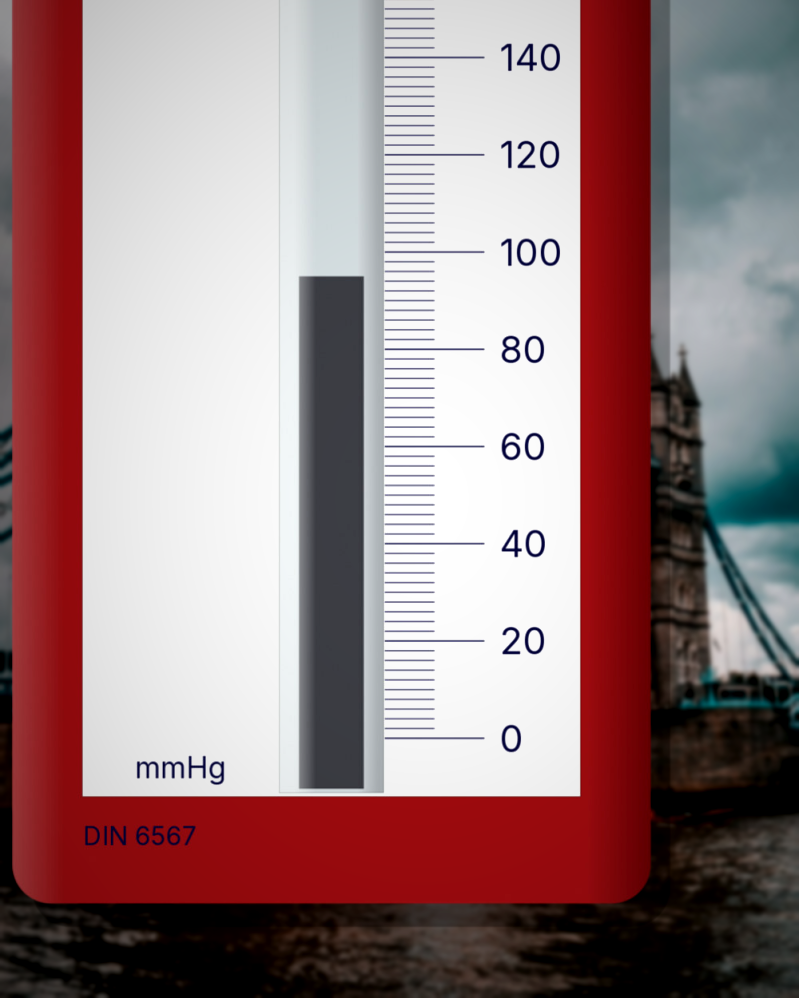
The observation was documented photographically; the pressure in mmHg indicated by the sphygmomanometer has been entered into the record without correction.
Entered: 95 mmHg
